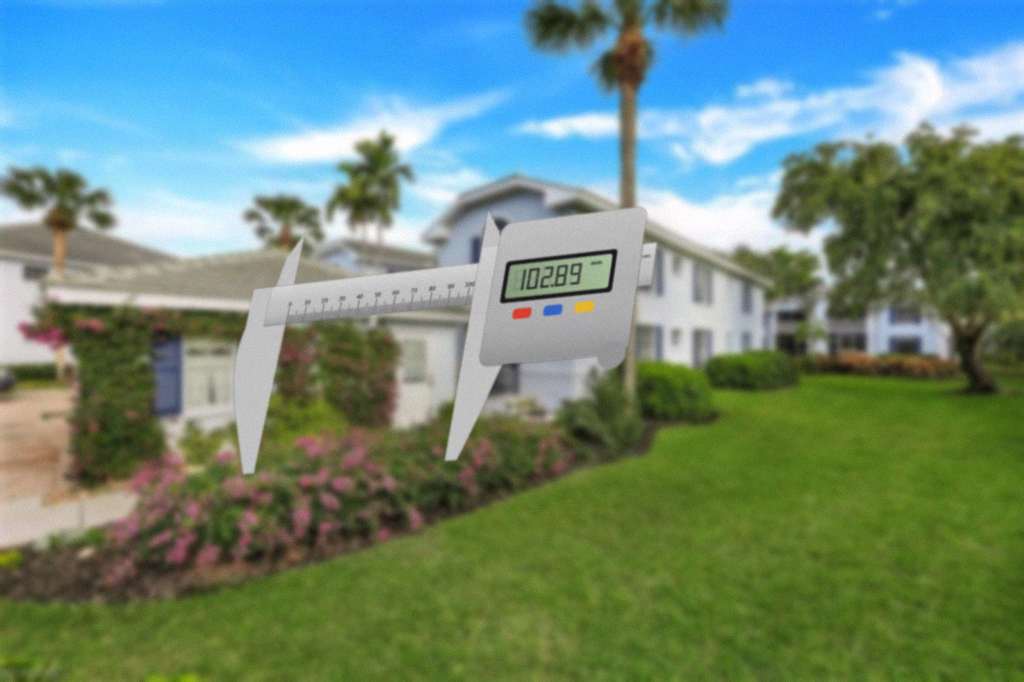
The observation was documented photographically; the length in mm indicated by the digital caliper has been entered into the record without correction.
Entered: 102.89 mm
